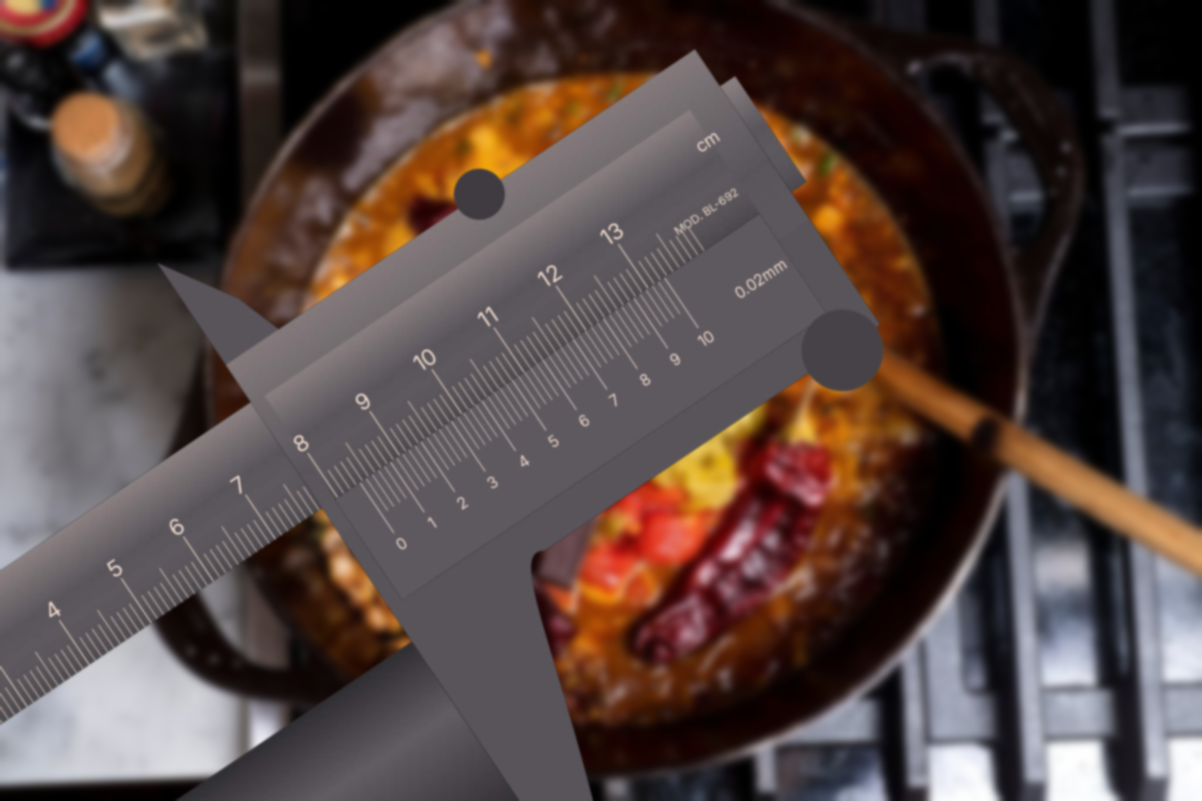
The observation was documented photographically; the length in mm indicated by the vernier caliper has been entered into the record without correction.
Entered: 83.6 mm
